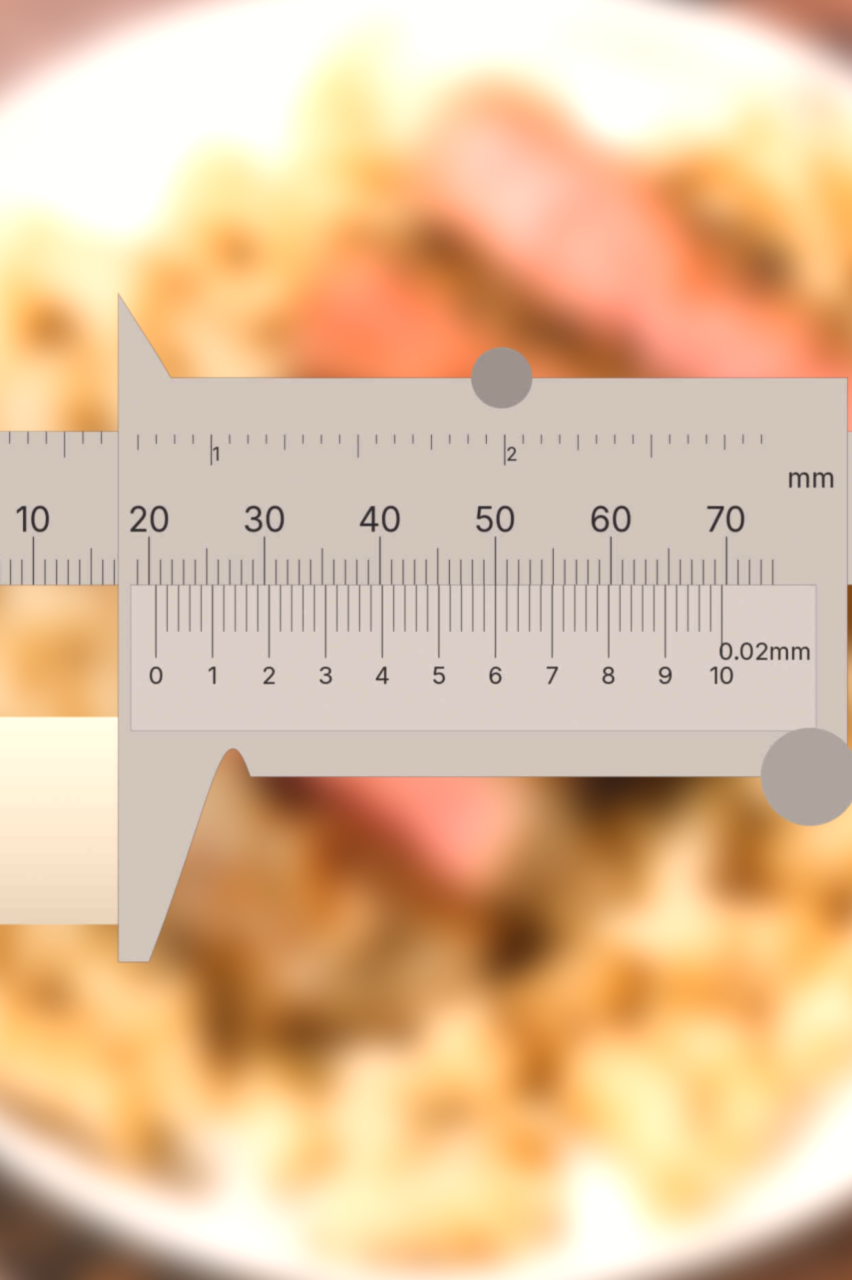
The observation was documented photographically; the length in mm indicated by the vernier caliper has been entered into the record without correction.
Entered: 20.6 mm
